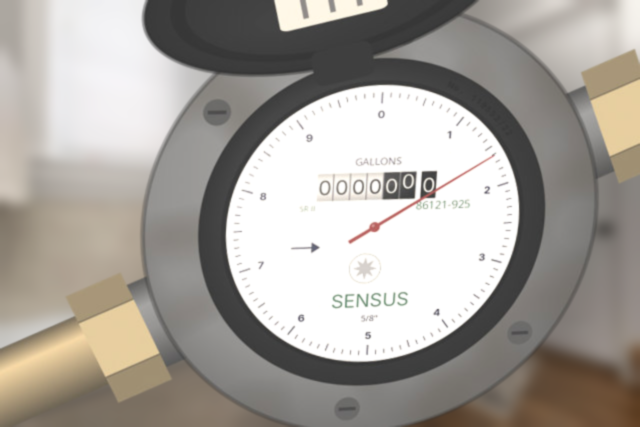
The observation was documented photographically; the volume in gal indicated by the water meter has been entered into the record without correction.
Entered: 1.6 gal
